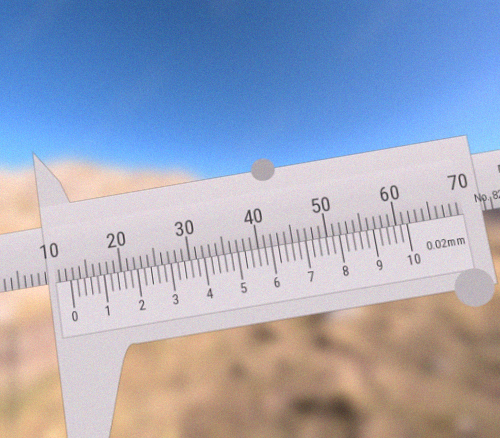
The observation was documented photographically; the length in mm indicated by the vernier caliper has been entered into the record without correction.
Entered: 12.6 mm
